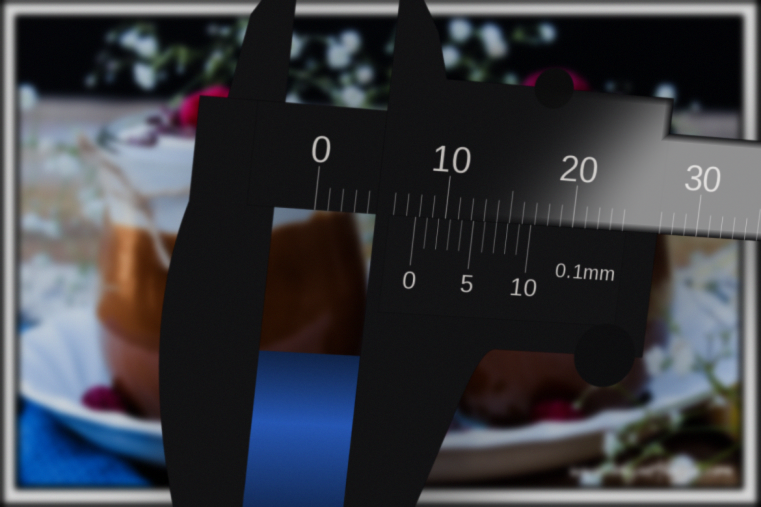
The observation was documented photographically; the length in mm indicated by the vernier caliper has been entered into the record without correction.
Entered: 7.7 mm
